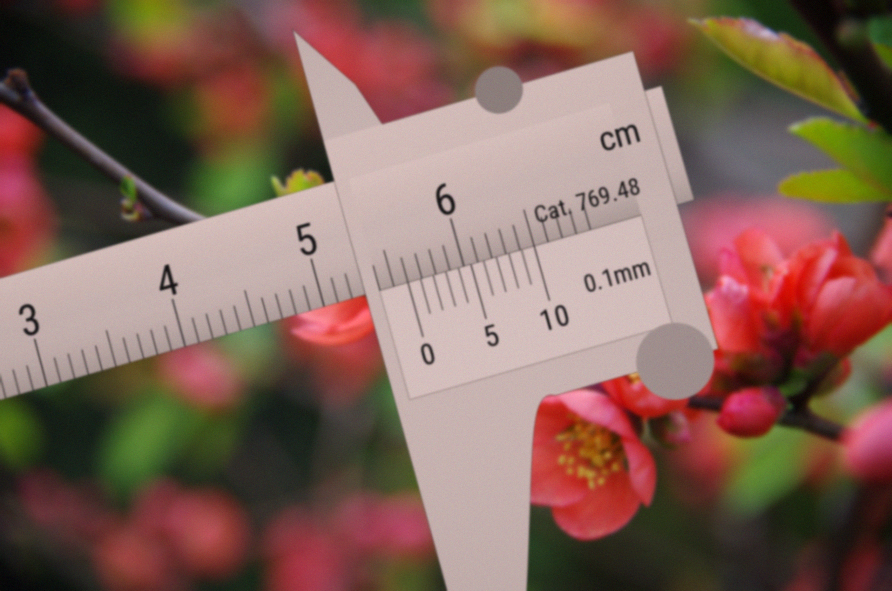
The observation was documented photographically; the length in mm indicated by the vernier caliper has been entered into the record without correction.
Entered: 56.0 mm
